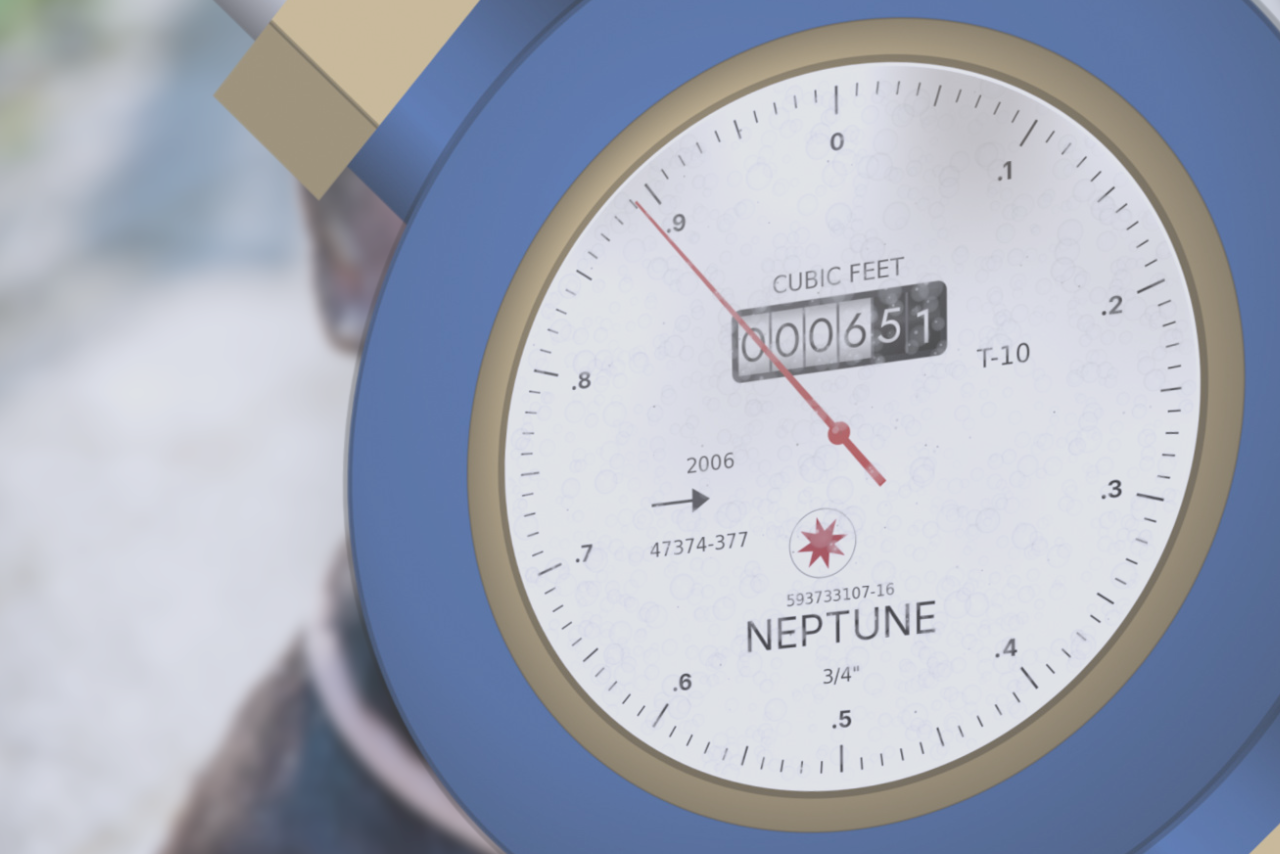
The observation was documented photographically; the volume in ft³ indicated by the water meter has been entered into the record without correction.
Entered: 650.89 ft³
